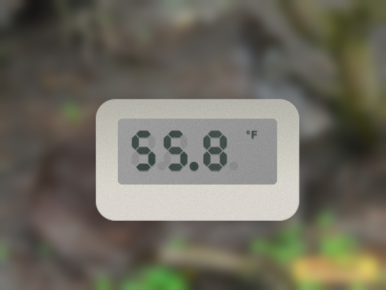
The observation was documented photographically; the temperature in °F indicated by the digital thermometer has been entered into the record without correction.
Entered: 55.8 °F
